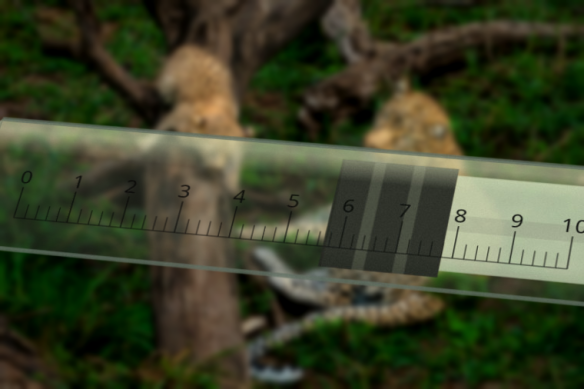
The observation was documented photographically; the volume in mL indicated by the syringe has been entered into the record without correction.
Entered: 5.7 mL
